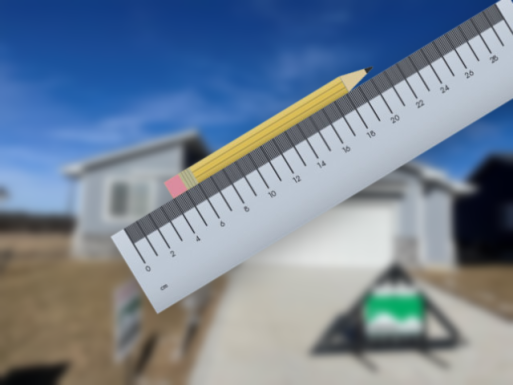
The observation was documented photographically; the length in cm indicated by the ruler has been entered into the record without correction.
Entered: 16.5 cm
